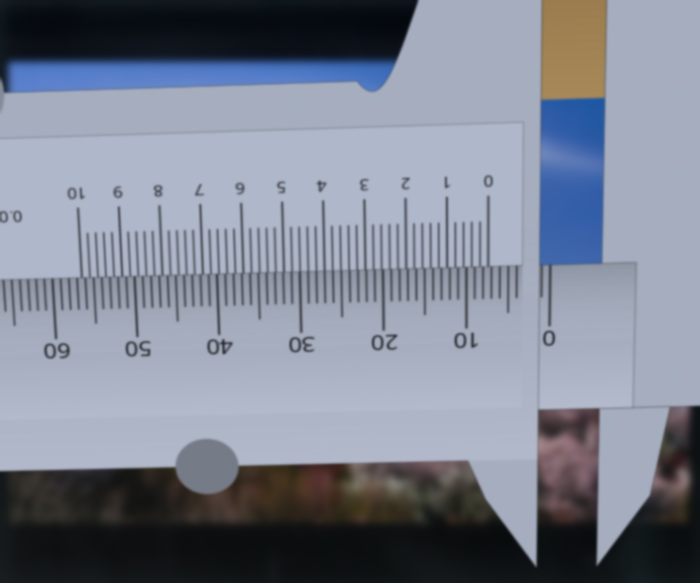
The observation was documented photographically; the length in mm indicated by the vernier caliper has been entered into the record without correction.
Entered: 7.4 mm
